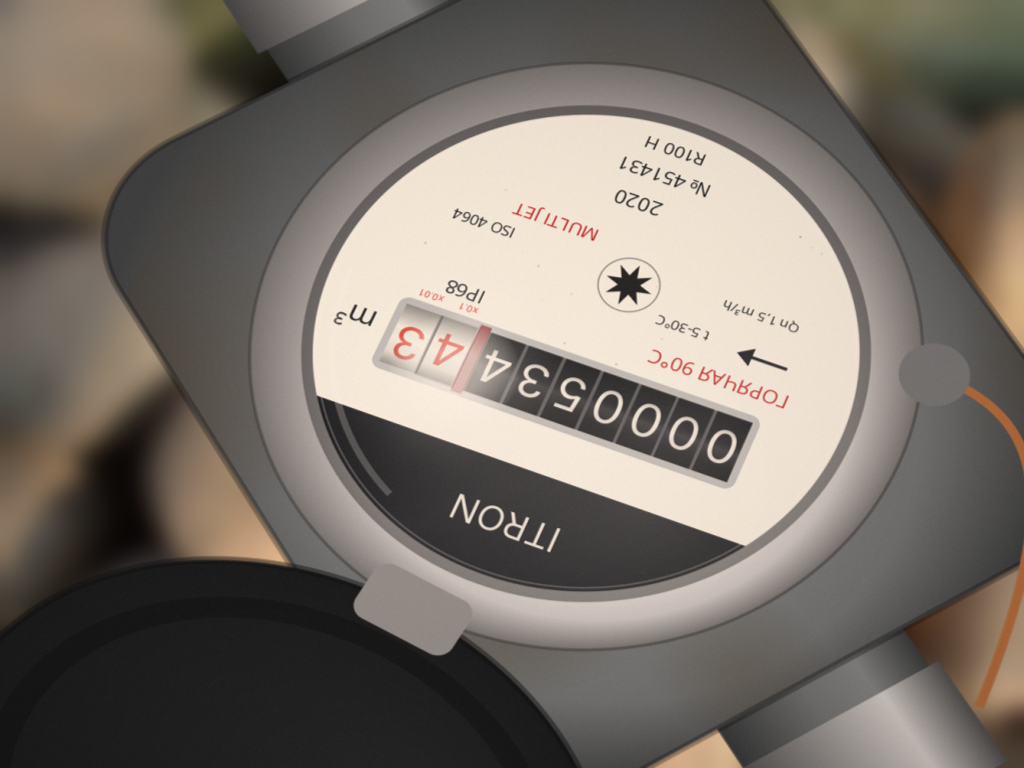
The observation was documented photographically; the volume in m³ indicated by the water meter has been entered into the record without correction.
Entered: 534.43 m³
